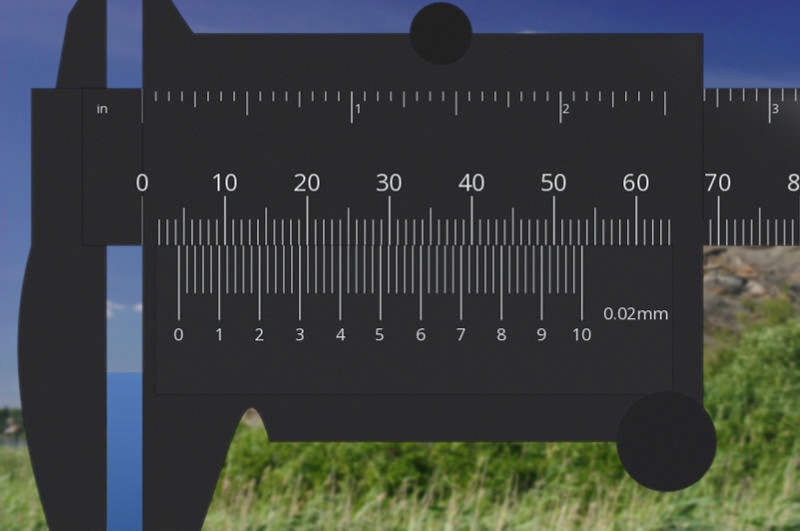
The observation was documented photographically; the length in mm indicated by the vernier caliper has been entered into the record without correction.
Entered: 4.4 mm
